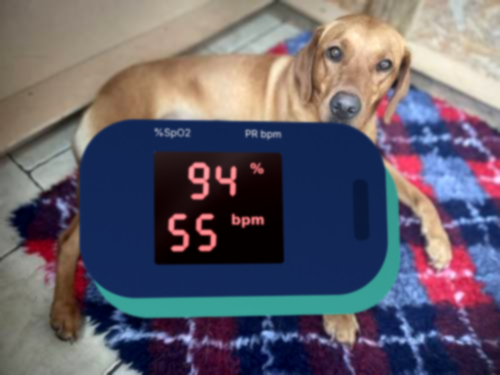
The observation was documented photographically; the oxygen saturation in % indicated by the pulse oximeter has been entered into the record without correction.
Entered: 94 %
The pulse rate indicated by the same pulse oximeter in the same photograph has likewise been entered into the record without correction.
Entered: 55 bpm
